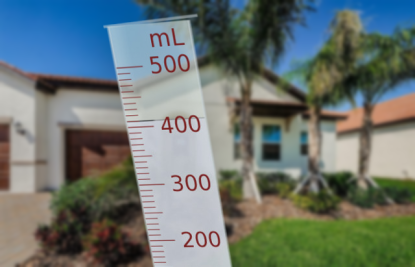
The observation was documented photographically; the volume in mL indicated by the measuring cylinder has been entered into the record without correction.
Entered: 410 mL
